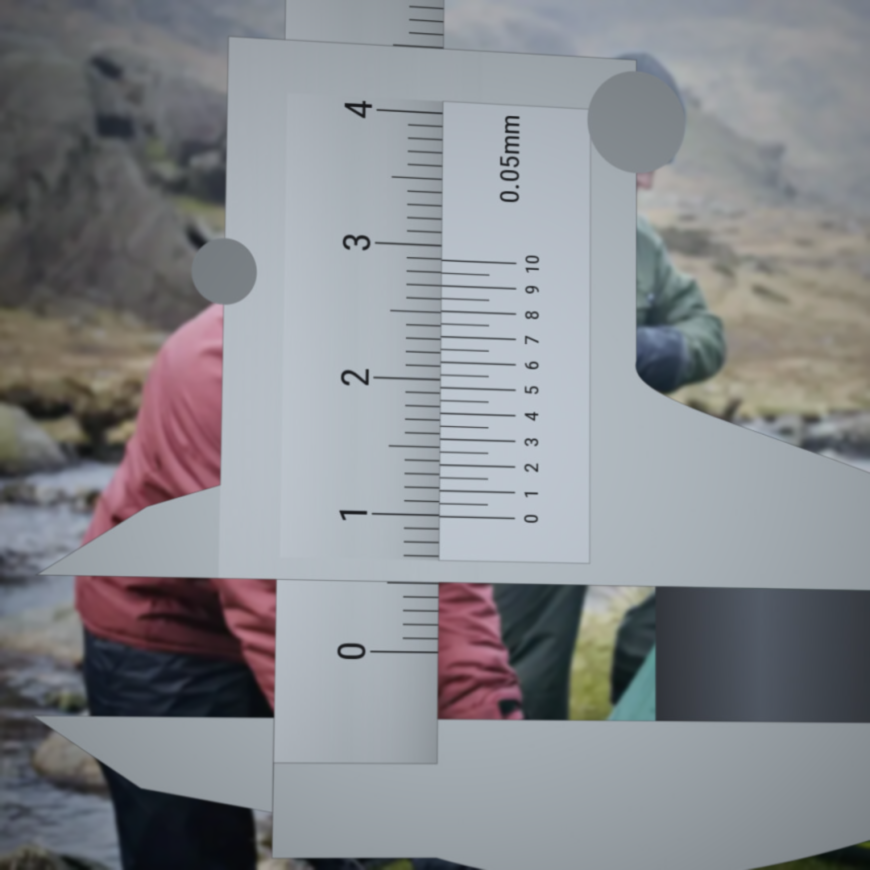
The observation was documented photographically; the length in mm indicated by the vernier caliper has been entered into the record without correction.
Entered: 9.9 mm
